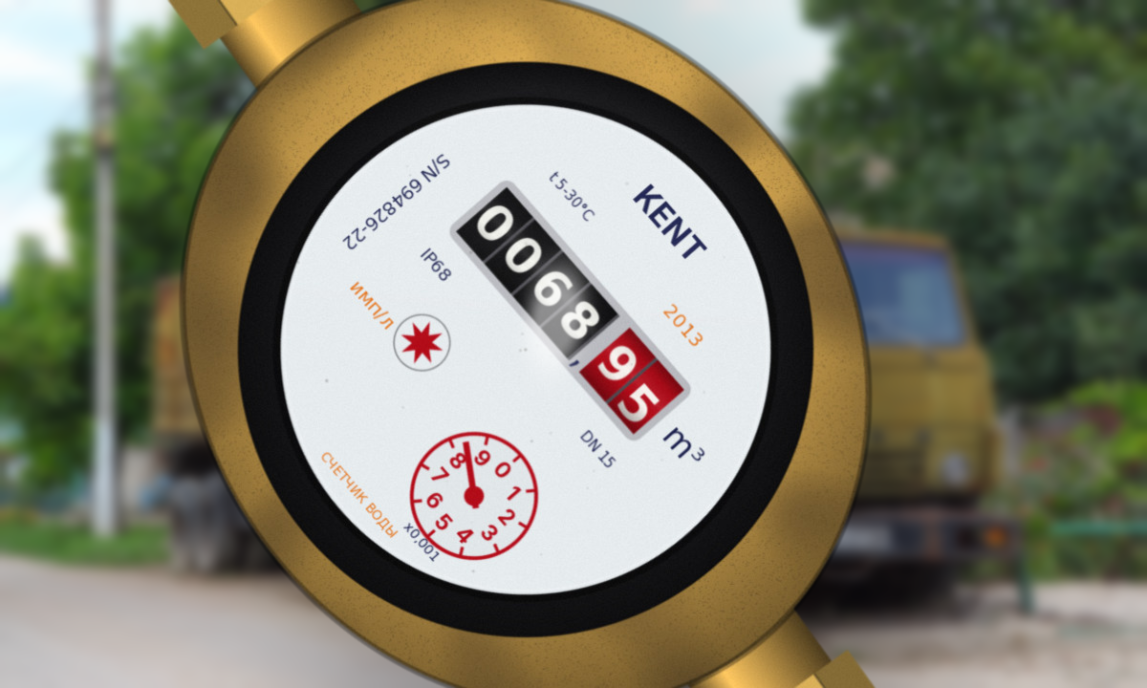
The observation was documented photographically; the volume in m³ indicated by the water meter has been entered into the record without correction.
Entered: 68.948 m³
